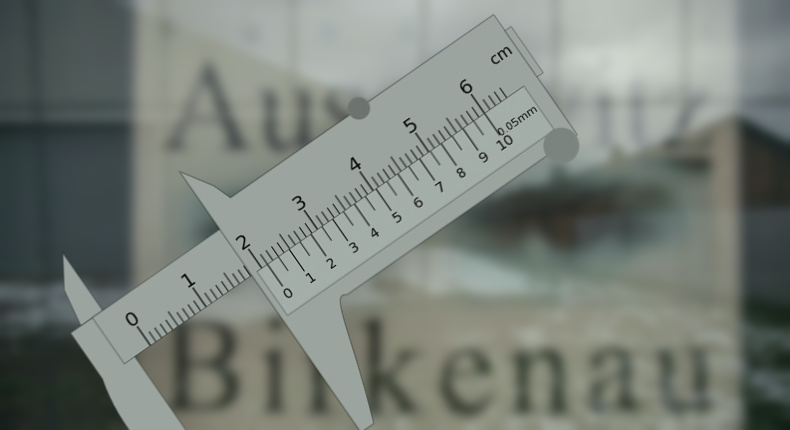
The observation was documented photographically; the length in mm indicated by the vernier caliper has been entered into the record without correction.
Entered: 21.0 mm
